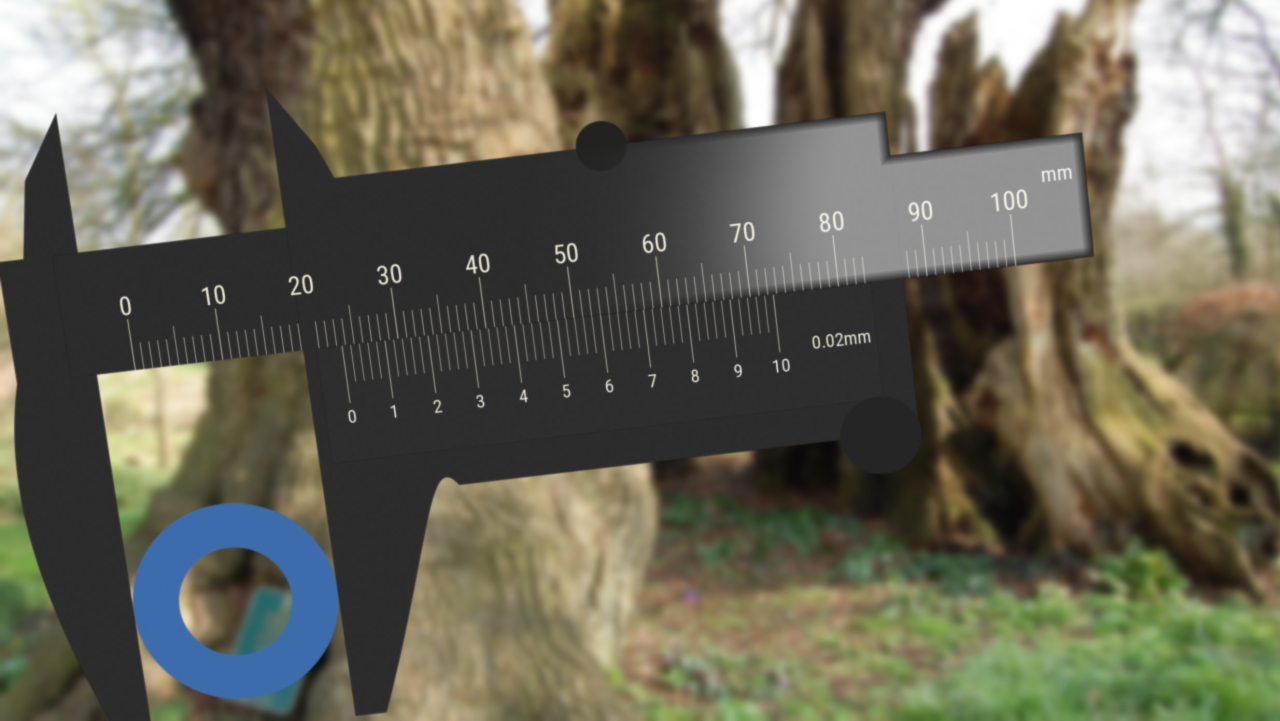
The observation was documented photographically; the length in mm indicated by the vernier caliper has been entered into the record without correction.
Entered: 23.6 mm
